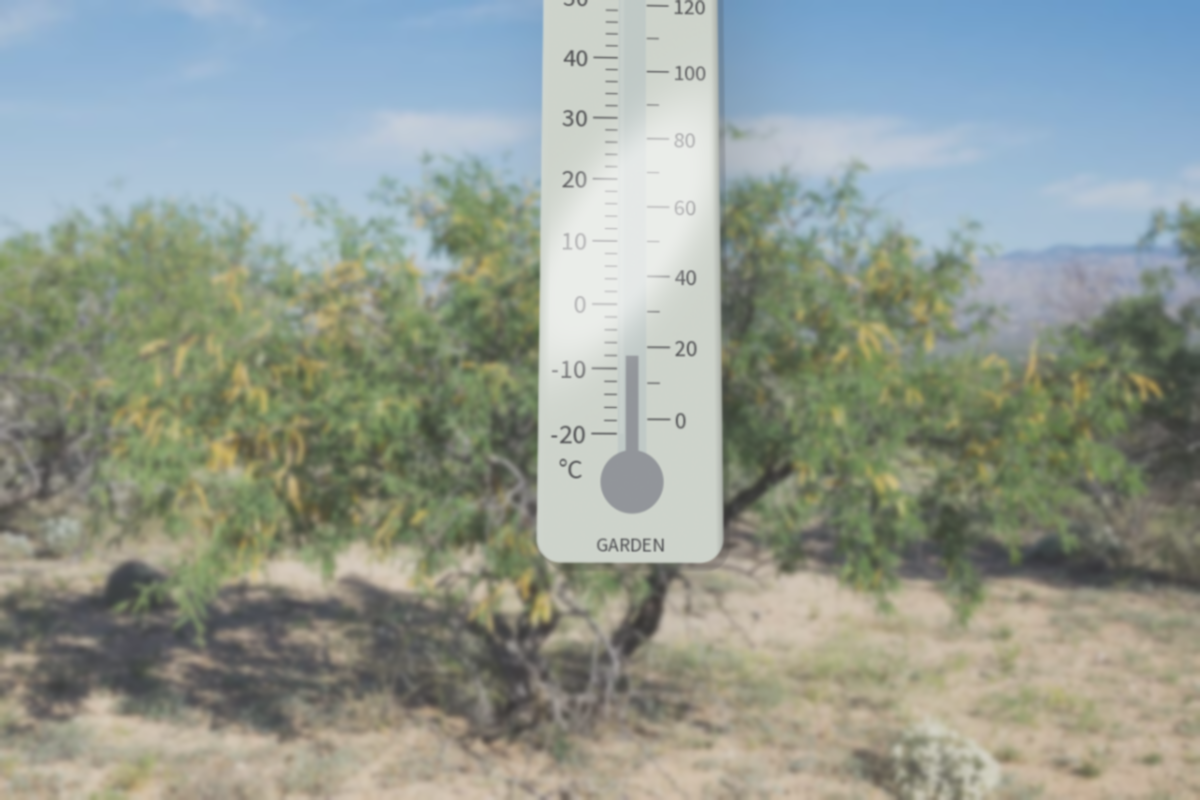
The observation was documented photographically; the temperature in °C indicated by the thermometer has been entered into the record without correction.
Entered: -8 °C
